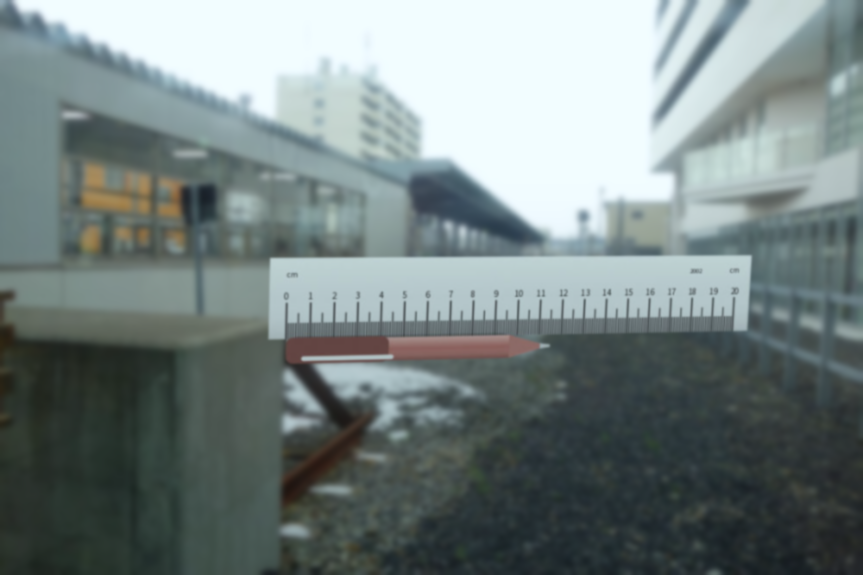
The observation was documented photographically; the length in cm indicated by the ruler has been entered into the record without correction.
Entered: 11.5 cm
